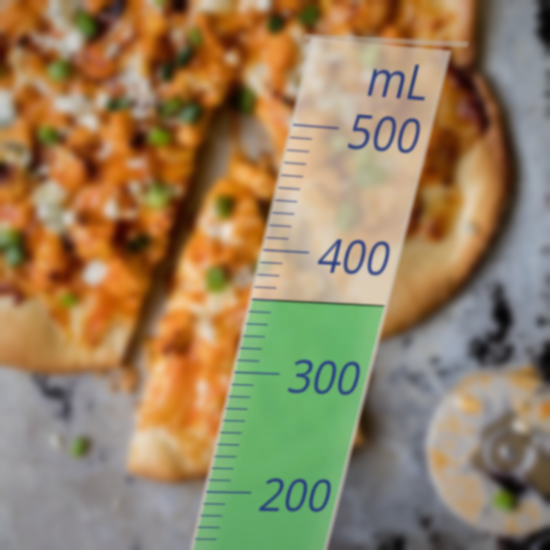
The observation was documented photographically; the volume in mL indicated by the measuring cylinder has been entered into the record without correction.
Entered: 360 mL
